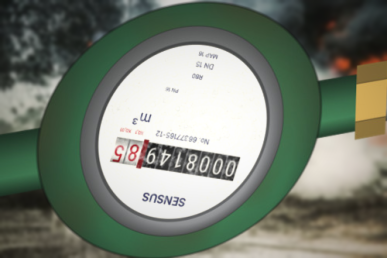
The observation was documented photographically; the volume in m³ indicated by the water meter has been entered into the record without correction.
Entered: 8149.85 m³
